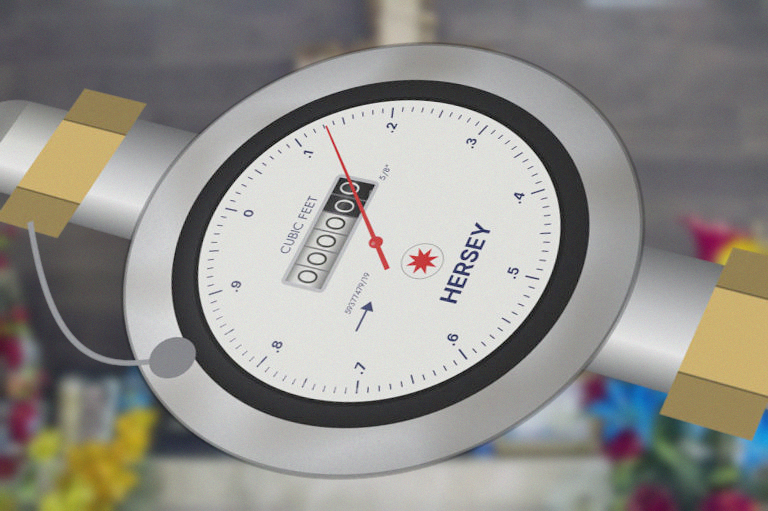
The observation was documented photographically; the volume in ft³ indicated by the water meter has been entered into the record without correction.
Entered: 0.13 ft³
